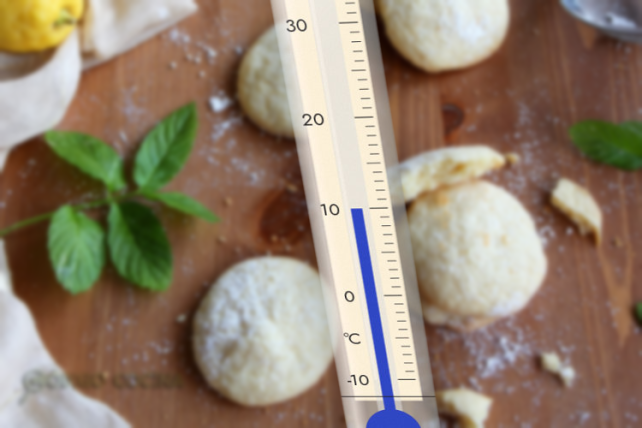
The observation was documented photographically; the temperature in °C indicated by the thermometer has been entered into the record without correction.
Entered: 10 °C
